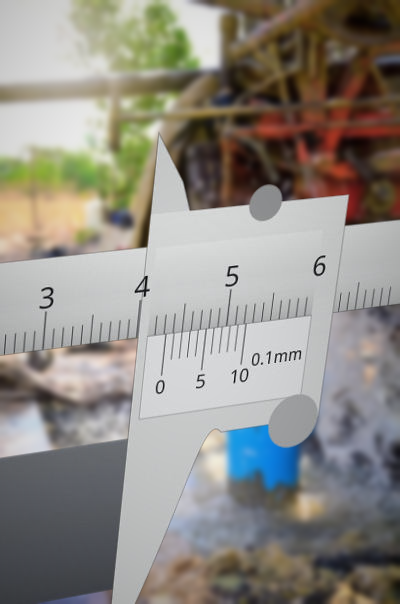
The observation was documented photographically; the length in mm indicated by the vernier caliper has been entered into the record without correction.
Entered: 43.2 mm
